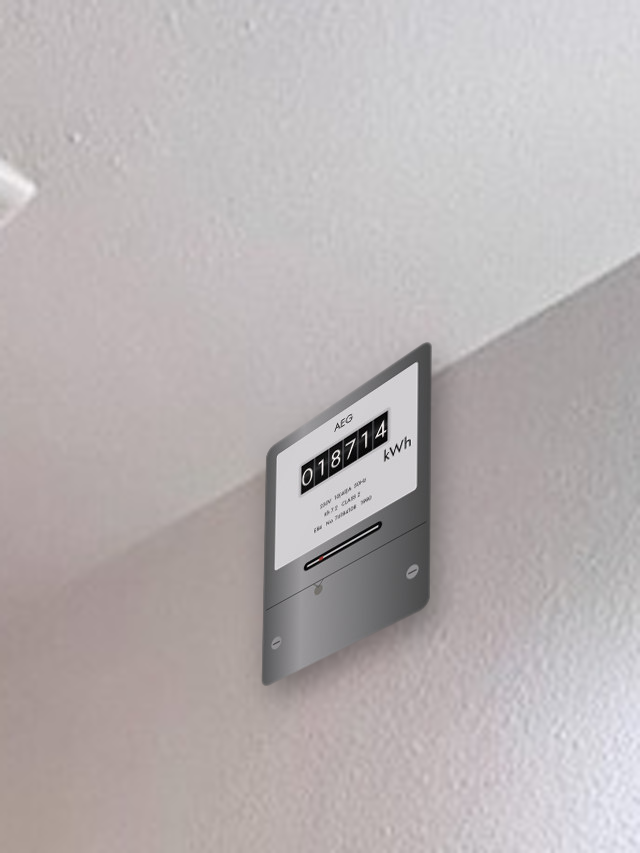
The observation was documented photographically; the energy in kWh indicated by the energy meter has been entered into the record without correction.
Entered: 18714 kWh
